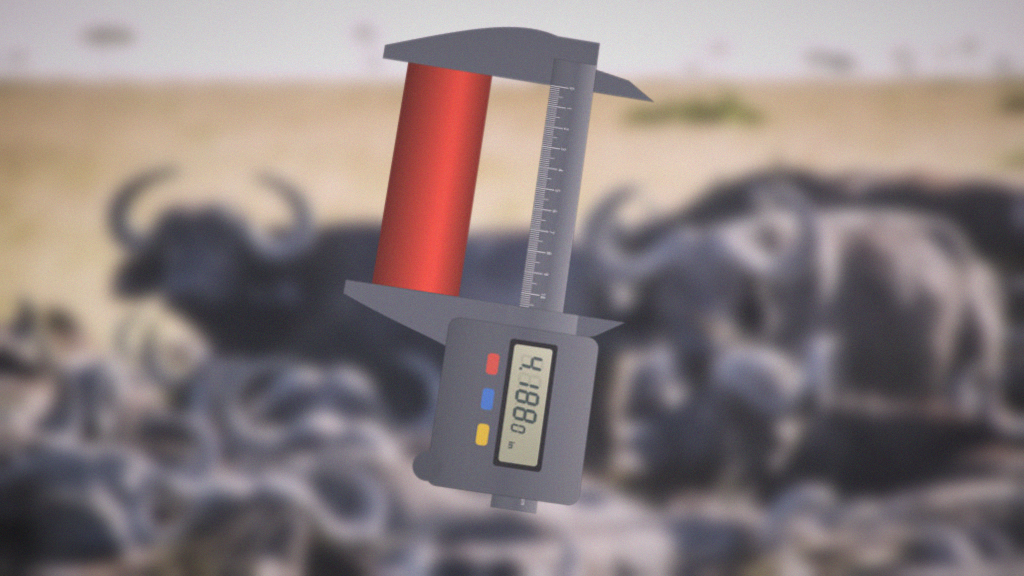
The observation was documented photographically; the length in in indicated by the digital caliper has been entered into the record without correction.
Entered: 4.1880 in
